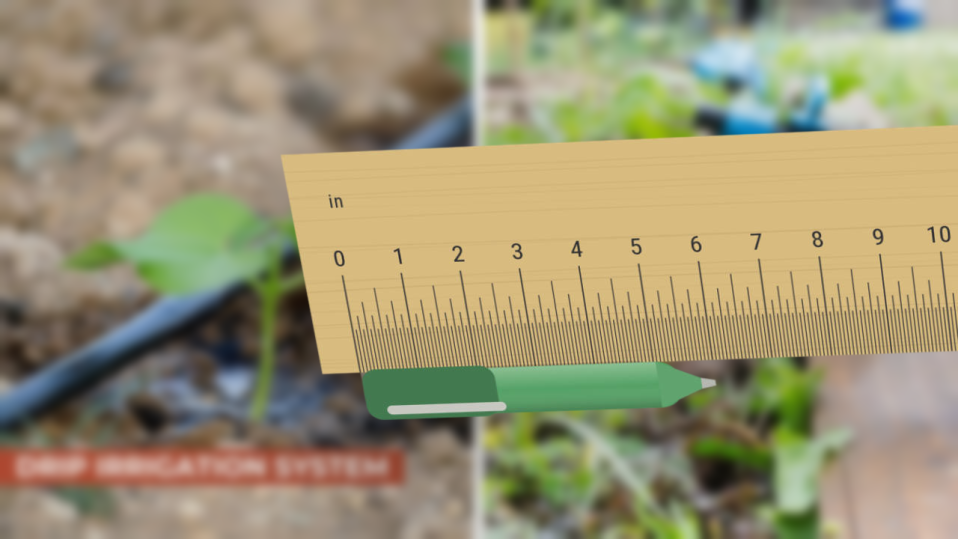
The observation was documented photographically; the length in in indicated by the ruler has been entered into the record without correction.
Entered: 6 in
